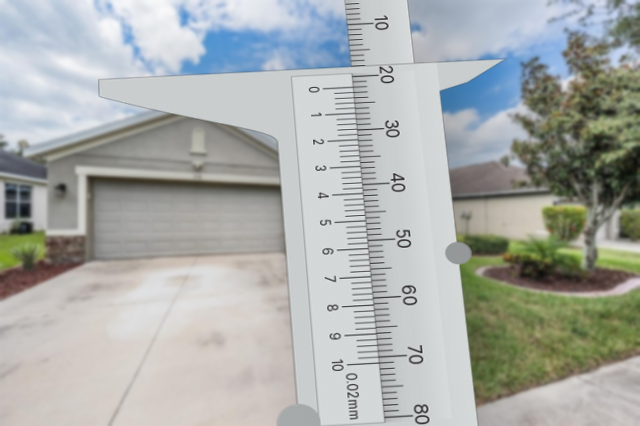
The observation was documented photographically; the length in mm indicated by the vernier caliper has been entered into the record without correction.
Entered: 22.0 mm
